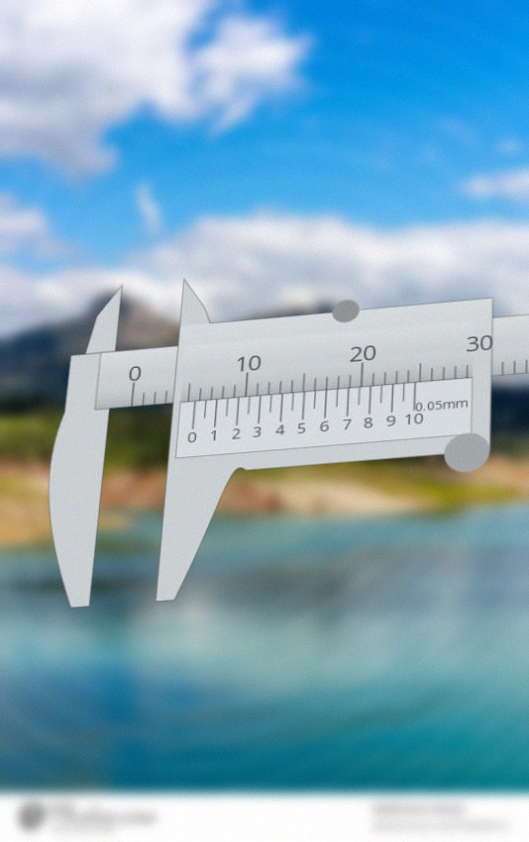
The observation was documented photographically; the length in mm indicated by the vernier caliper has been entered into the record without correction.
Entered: 5.6 mm
